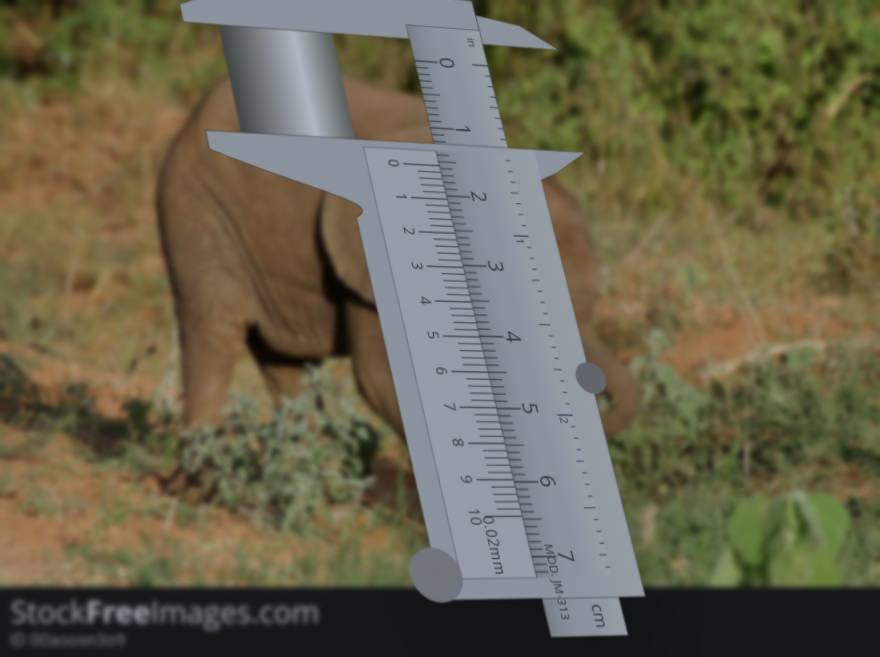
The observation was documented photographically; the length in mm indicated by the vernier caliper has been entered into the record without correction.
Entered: 15.6 mm
